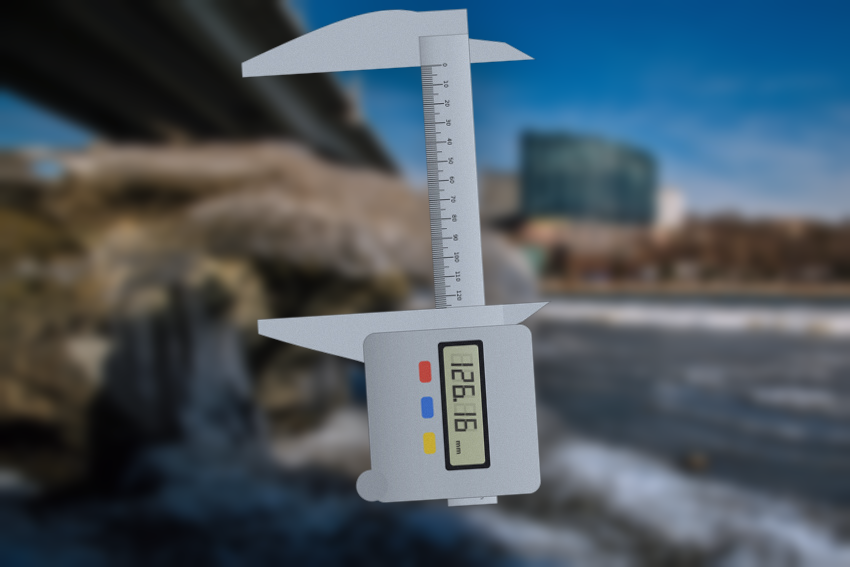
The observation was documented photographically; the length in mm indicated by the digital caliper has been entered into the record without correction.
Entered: 126.16 mm
